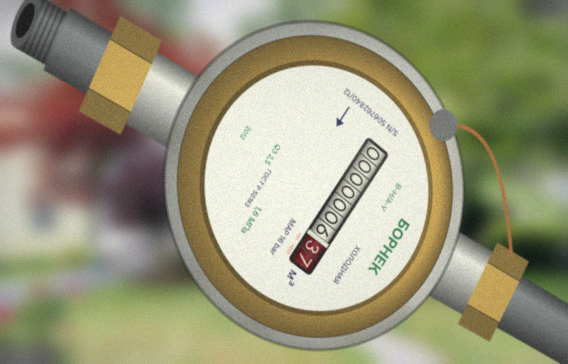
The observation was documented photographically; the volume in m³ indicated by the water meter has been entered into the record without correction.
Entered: 6.37 m³
